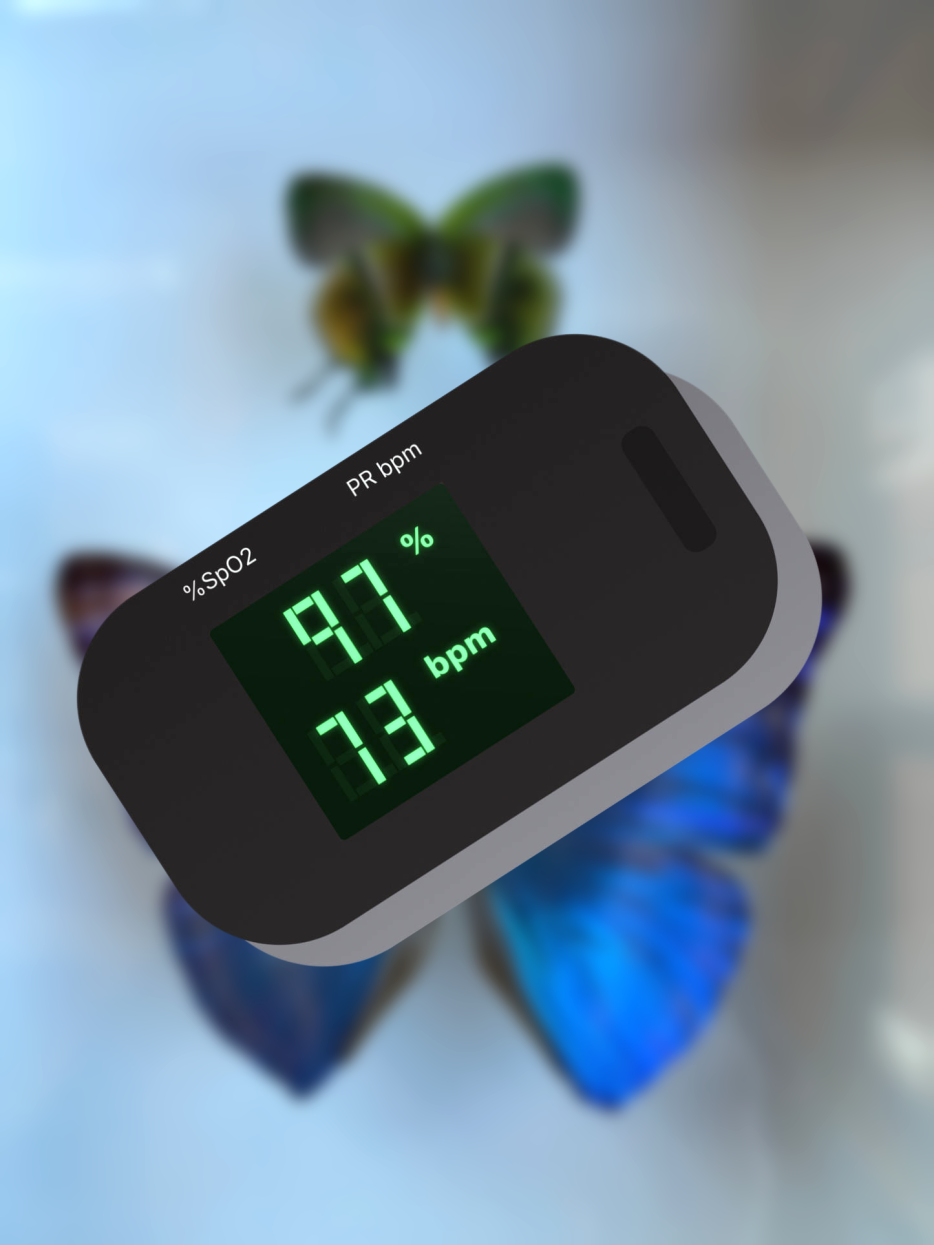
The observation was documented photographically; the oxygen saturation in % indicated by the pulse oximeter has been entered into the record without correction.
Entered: 97 %
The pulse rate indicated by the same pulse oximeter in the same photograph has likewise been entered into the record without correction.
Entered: 73 bpm
